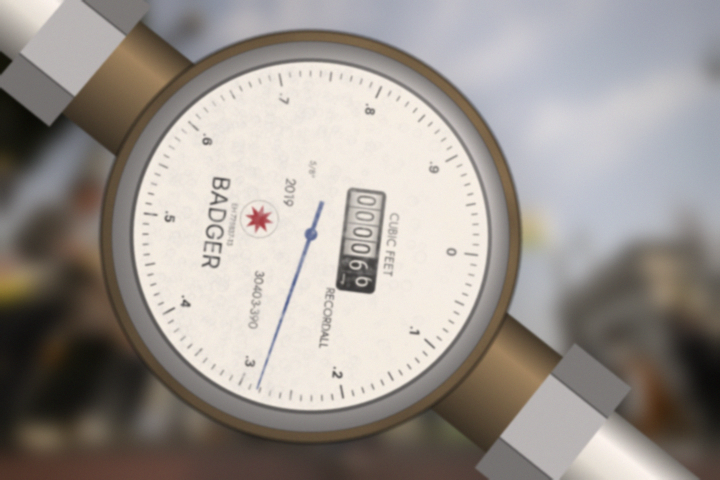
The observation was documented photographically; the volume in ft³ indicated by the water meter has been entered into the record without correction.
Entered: 66.28 ft³
